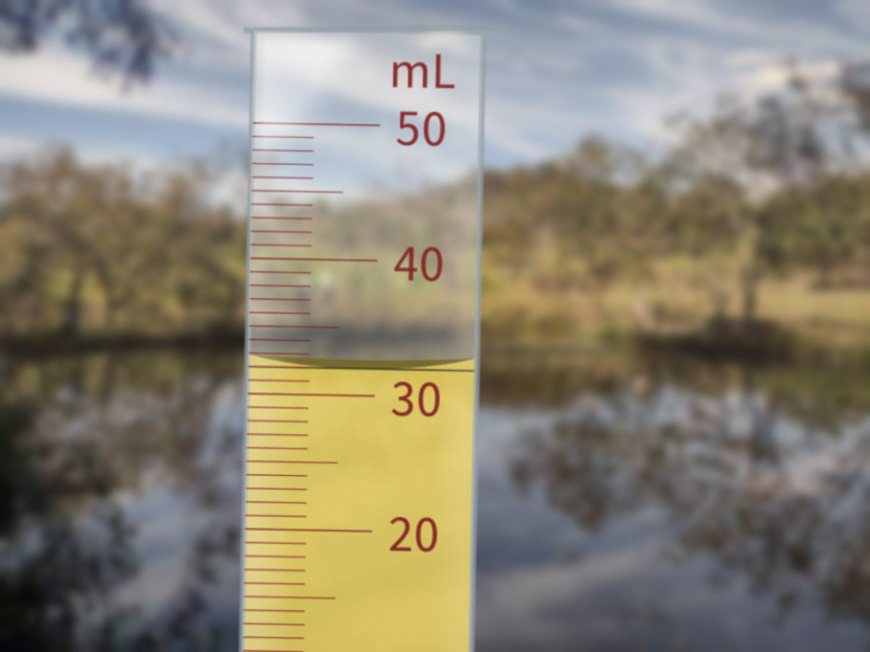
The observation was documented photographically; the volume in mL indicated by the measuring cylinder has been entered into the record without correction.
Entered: 32 mL
